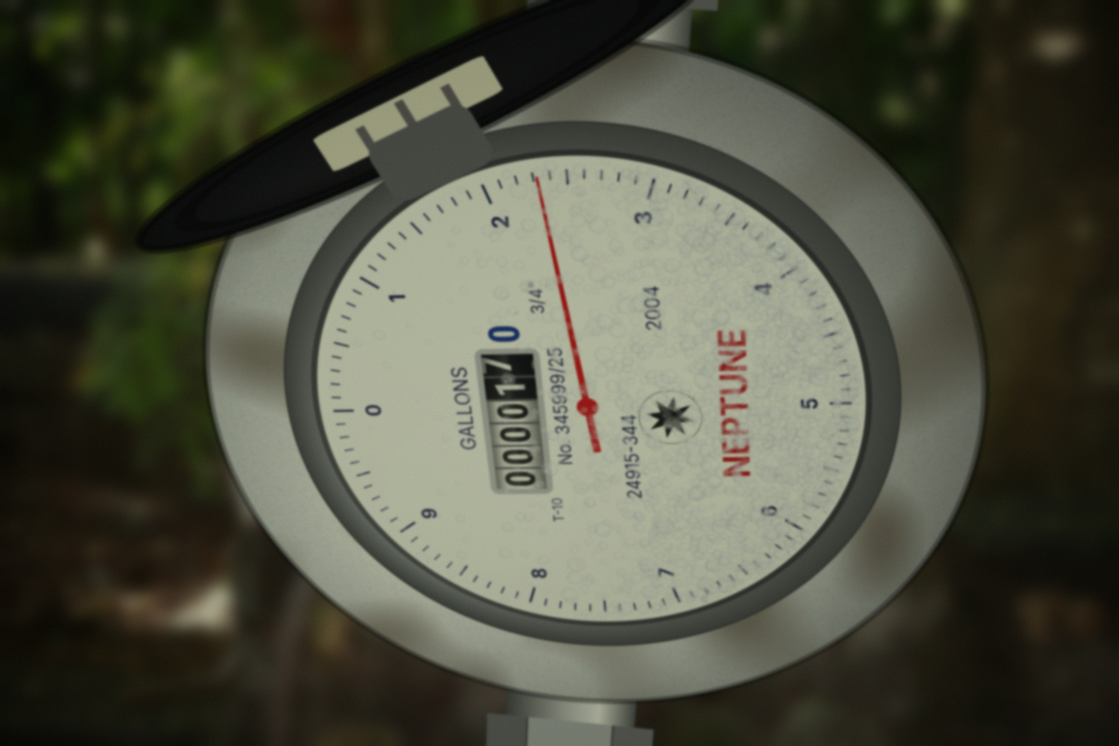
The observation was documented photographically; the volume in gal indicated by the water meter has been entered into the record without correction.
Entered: 172.3 gal
